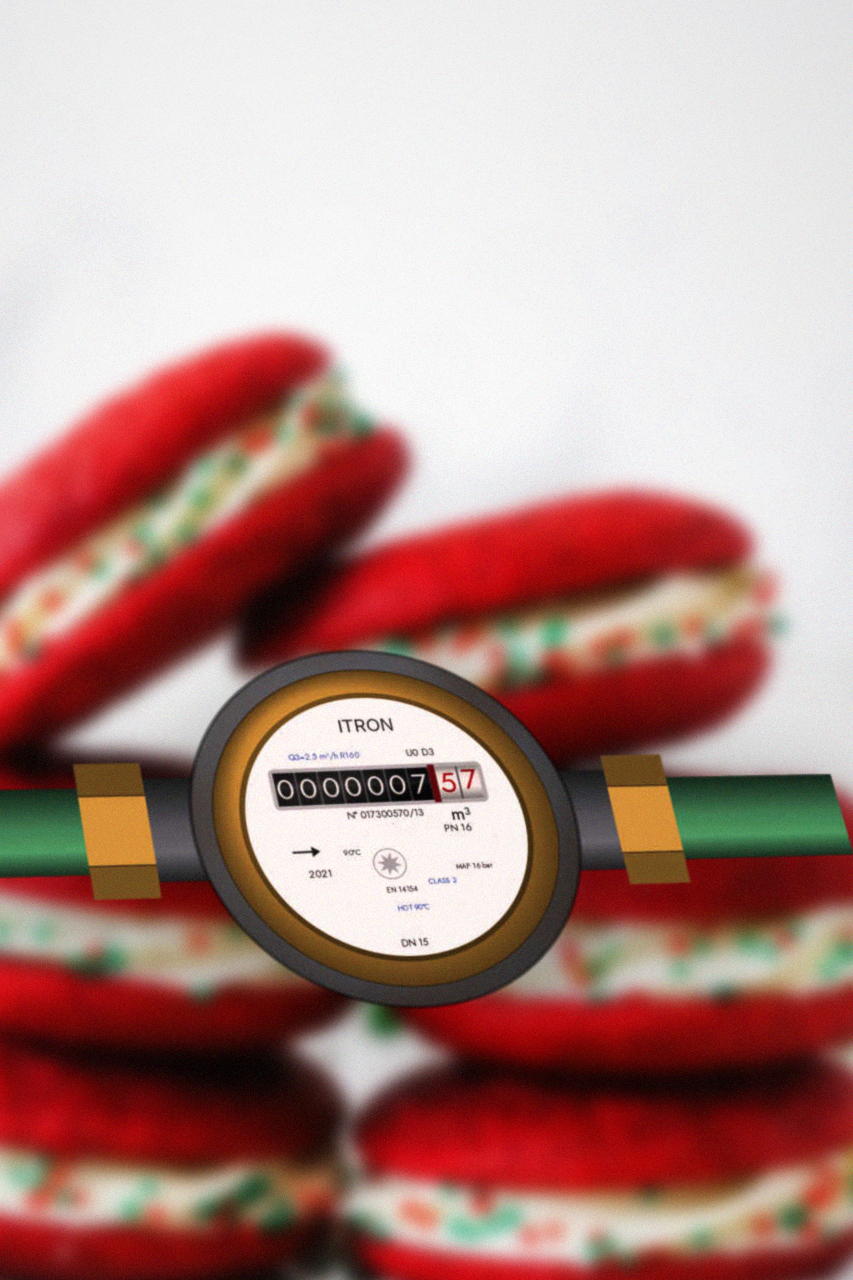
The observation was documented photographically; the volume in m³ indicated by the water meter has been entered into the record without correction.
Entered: 7.57 m³
